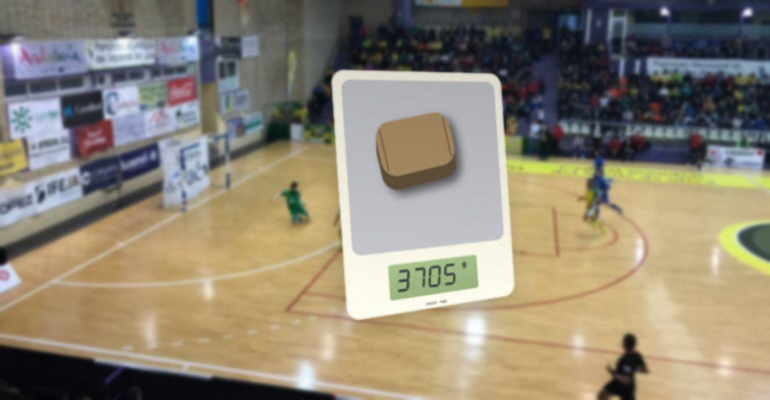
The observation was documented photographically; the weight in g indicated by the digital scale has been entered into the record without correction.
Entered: 3705 g
